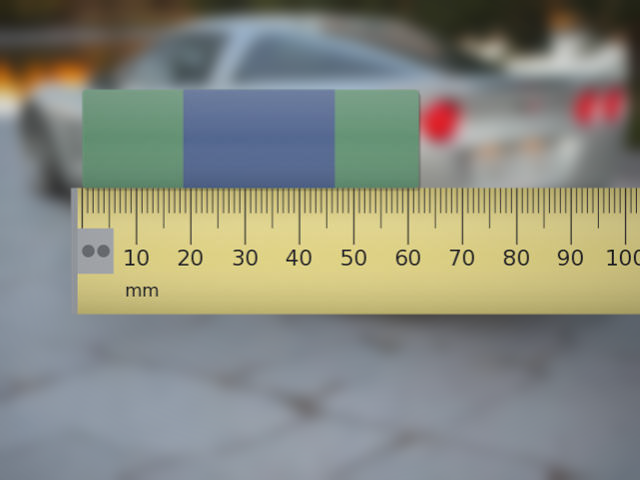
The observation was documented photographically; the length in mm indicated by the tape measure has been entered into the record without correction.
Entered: 62 mm
